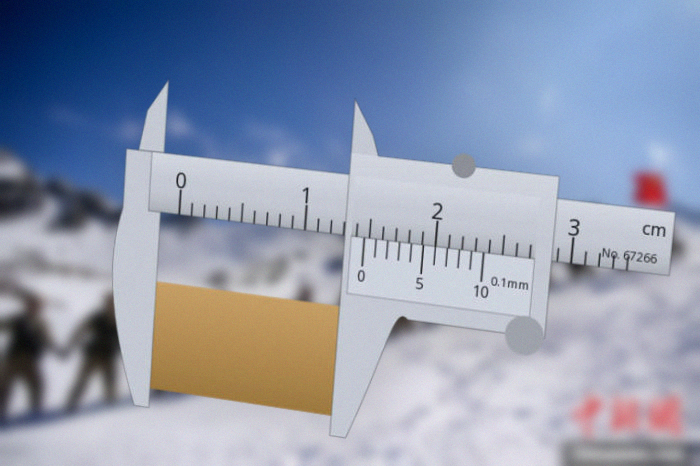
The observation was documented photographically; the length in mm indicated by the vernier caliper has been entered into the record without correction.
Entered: 14.6 mm
